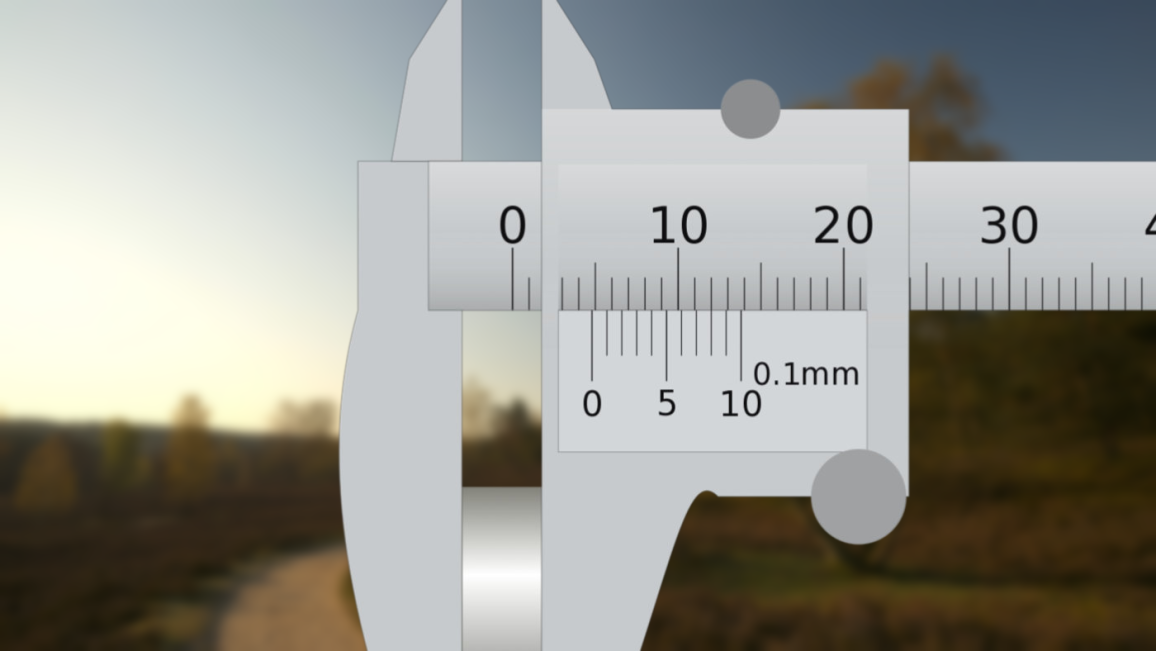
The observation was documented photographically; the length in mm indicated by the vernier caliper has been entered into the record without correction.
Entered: 4.8 mm
